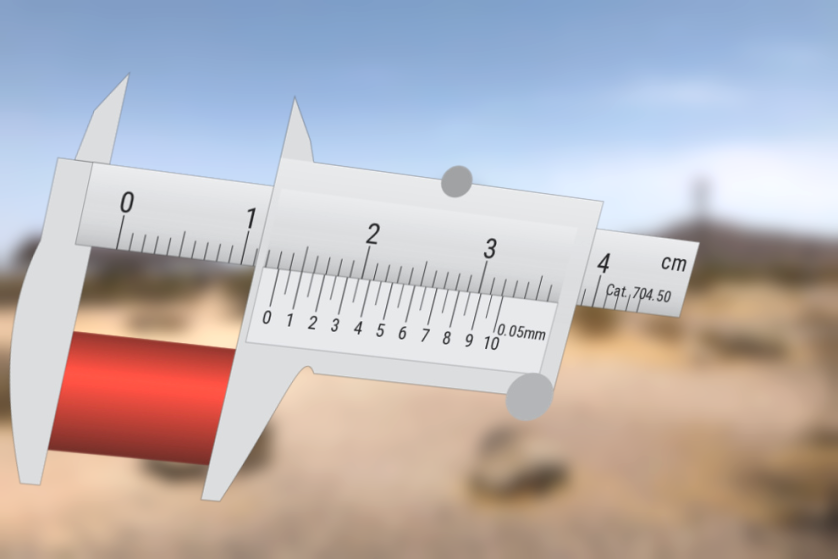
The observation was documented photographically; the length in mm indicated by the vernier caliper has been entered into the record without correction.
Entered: 13.1 mm
